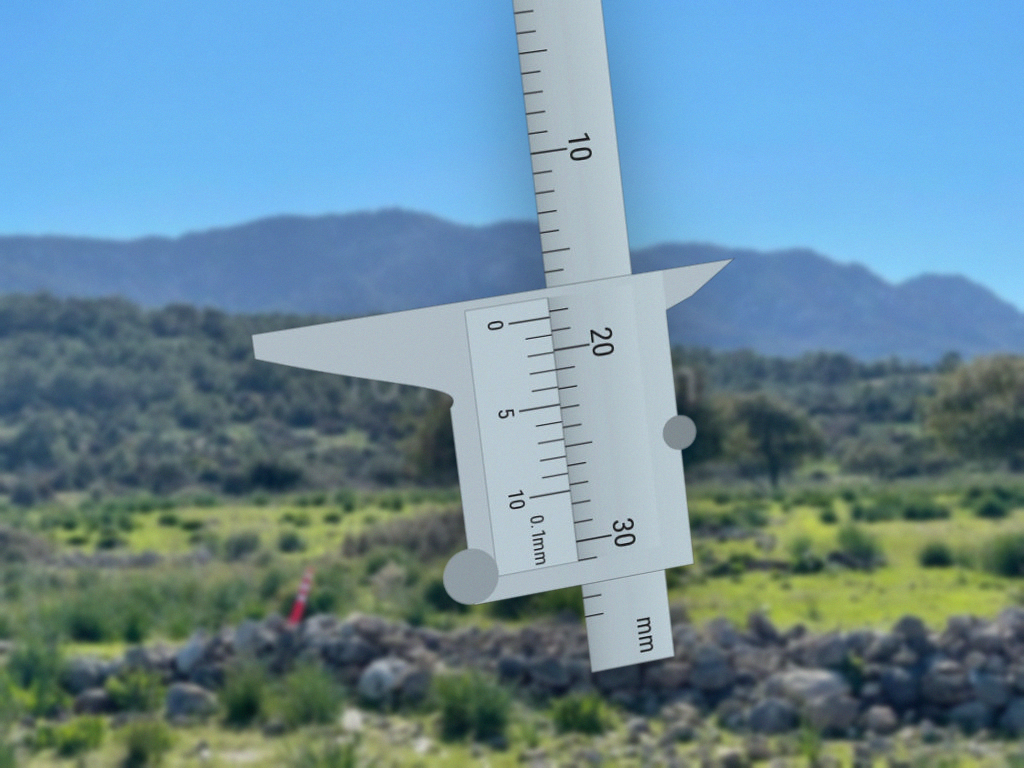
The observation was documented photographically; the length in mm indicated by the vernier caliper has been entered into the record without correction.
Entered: 18.3 mm
